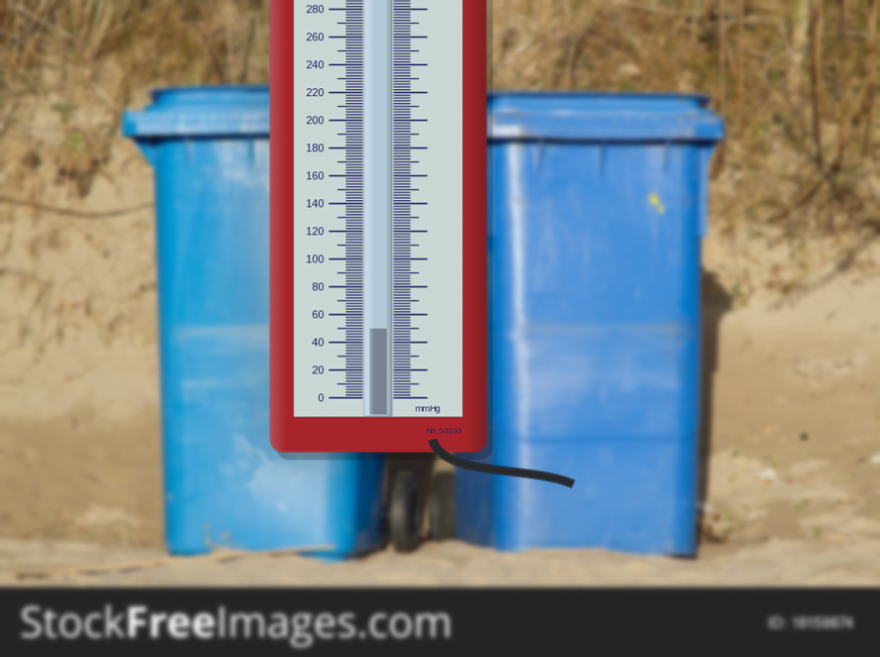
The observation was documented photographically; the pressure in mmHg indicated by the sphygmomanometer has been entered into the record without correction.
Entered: 50 mmHg
